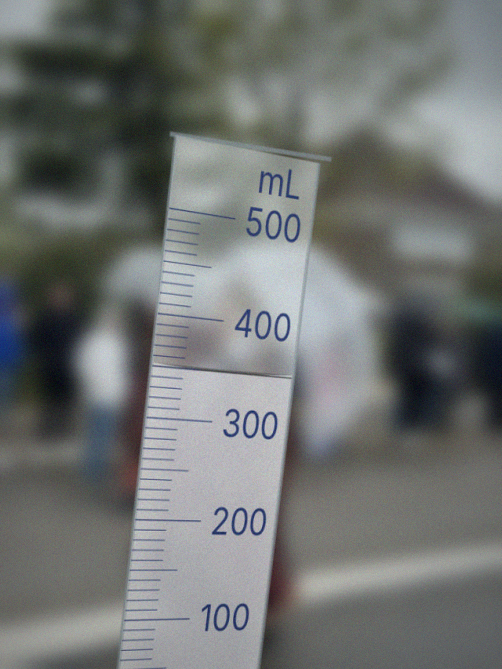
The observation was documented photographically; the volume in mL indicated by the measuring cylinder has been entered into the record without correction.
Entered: 350 mL
